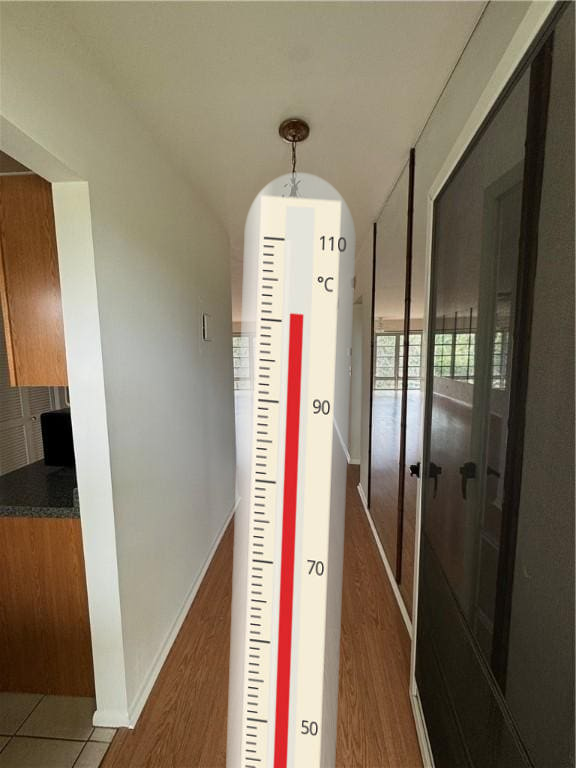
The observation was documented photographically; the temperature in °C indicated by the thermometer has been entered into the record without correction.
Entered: 101 °C
